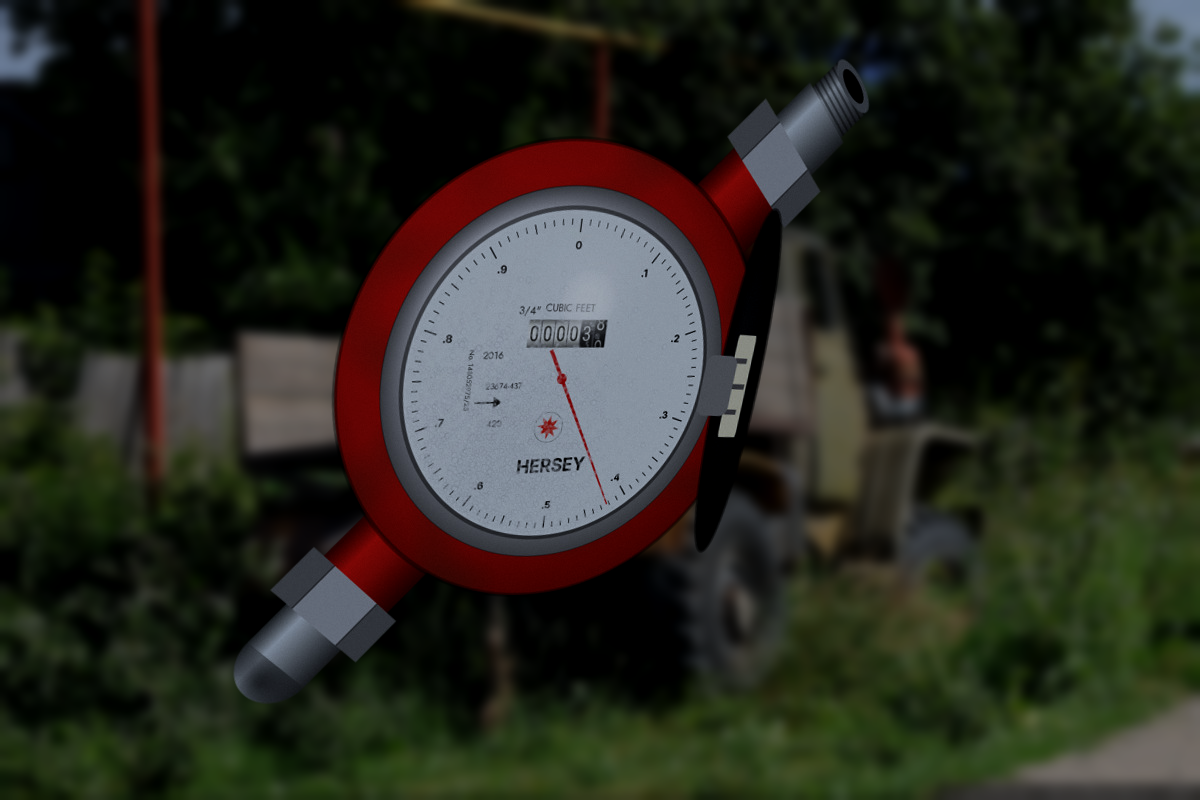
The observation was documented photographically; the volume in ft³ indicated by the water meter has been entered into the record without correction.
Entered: 38.42 ft³
